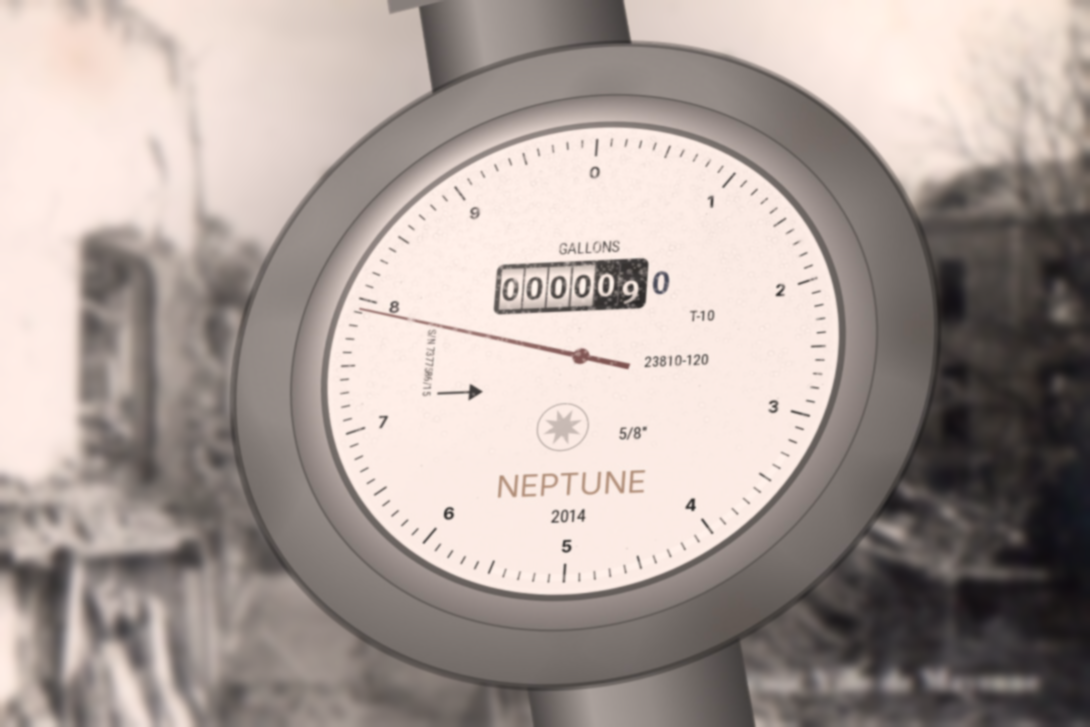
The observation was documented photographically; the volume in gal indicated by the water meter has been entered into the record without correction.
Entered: 87.9 gal
